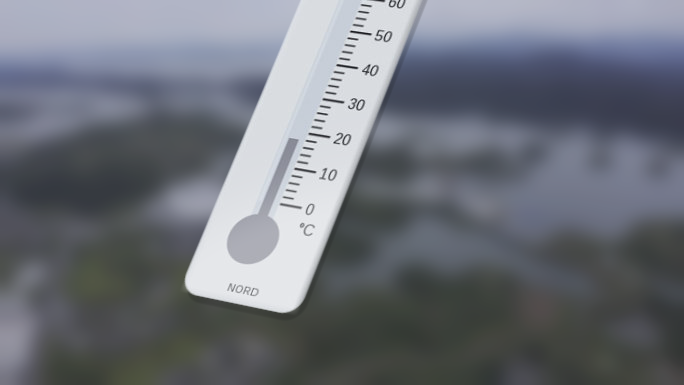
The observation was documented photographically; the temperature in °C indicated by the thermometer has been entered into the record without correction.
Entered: 18 °C
